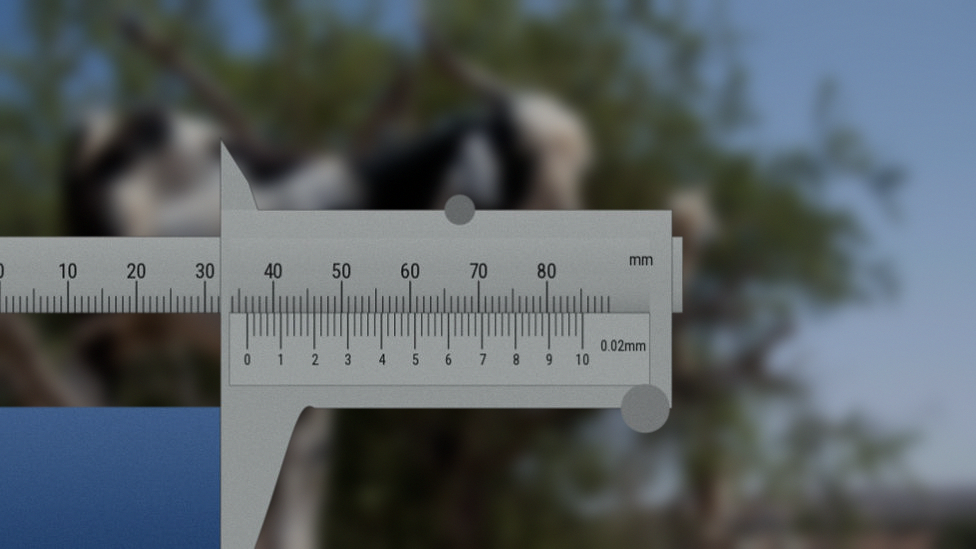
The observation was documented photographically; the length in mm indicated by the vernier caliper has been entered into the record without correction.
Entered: 36.2 mm
